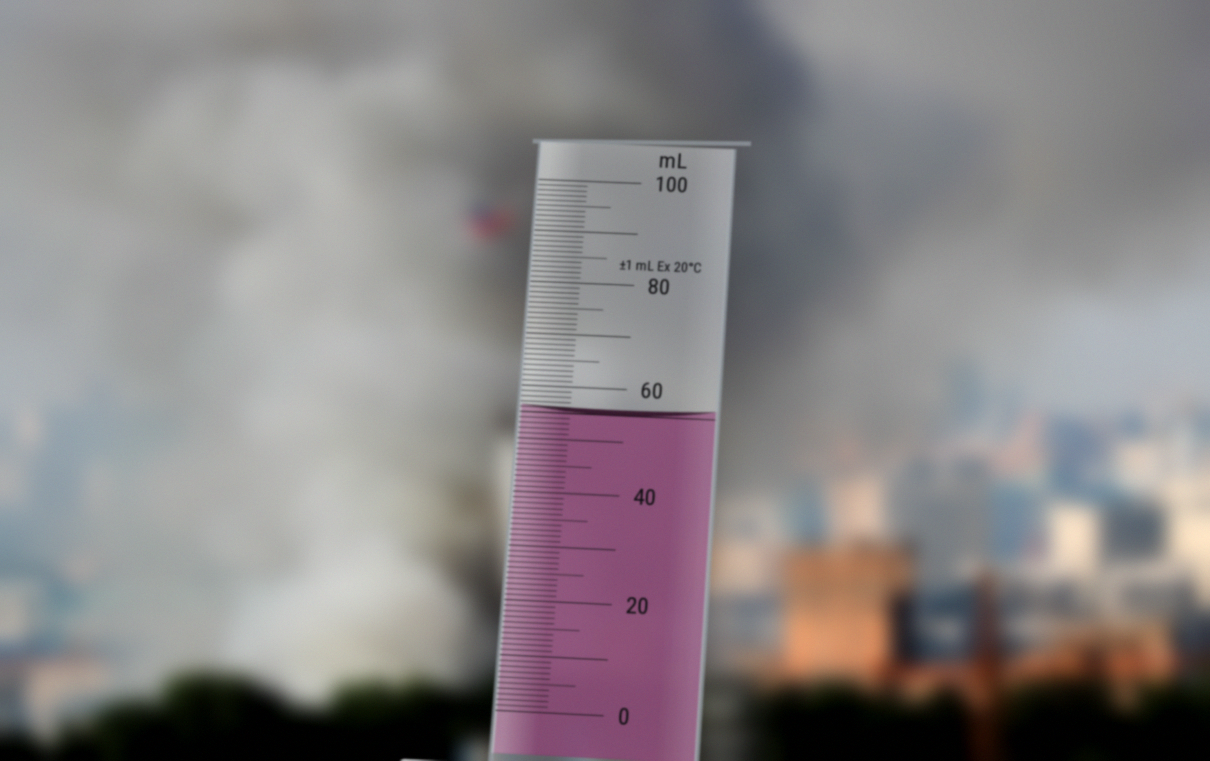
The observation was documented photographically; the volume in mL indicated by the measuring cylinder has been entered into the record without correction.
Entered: 55 mL
